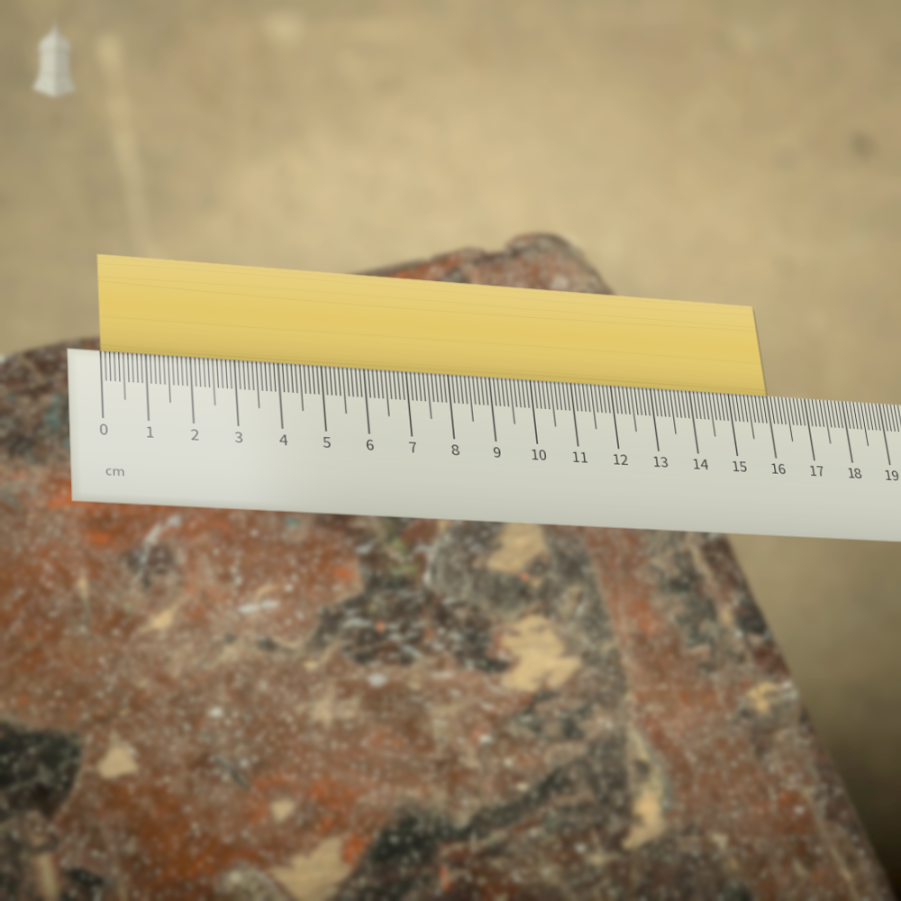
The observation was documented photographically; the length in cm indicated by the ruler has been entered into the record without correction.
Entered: 16 cm
